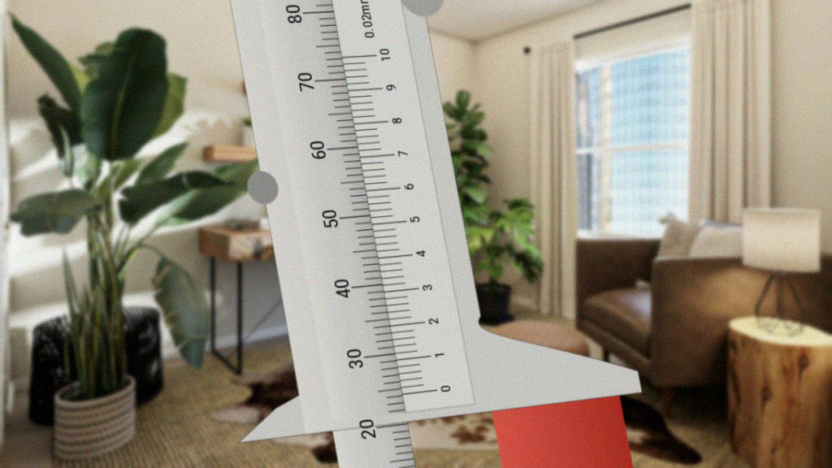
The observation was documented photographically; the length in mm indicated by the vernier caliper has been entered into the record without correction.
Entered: 24.2 mm
